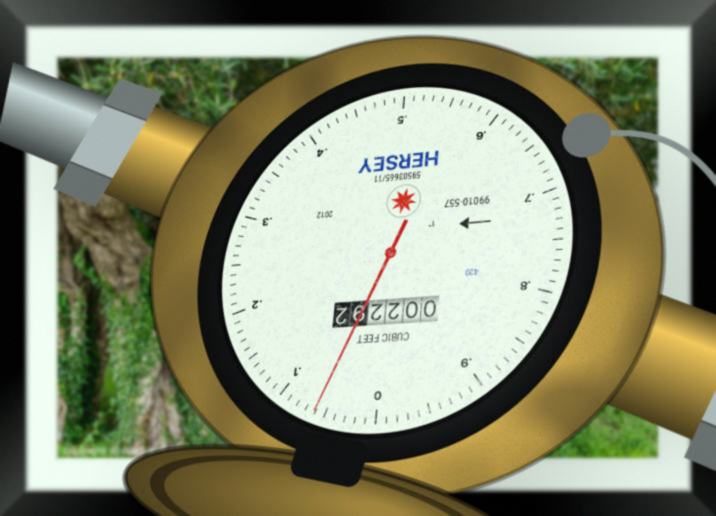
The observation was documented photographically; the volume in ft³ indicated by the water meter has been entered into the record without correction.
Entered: 2292.06 ft³
